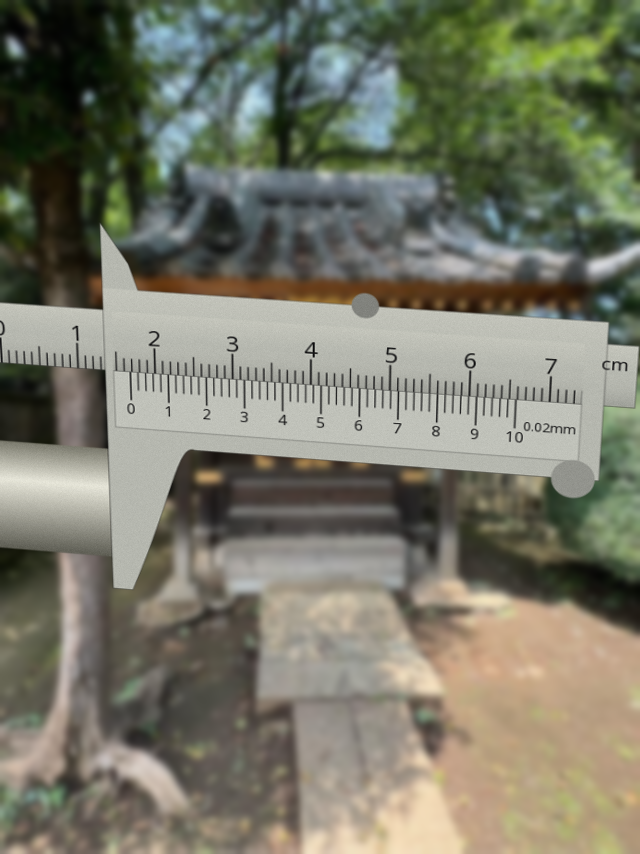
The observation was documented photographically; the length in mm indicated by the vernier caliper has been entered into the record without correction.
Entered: 16.8 mm
